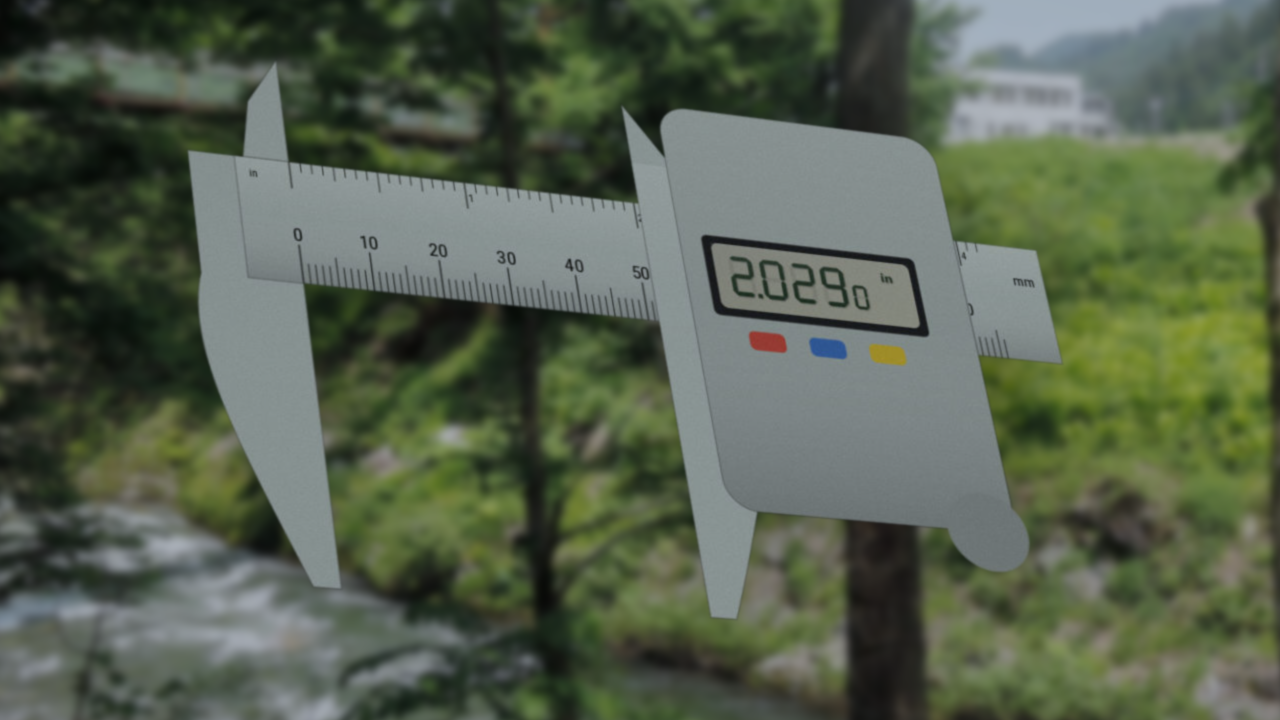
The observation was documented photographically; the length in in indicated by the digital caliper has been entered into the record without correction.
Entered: 2.0290 in
